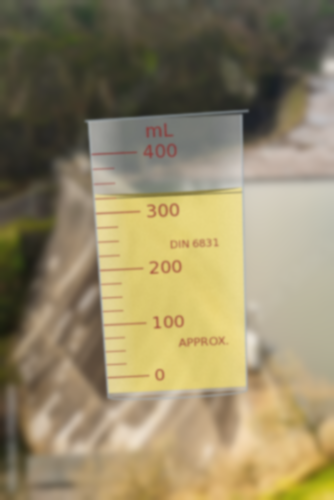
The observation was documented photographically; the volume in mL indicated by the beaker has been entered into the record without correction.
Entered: 325 mL
